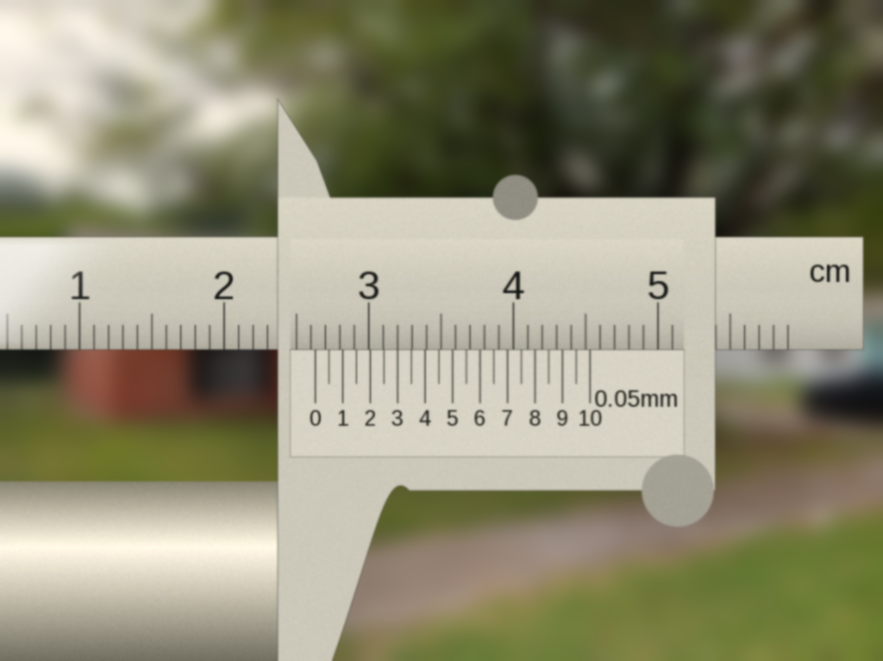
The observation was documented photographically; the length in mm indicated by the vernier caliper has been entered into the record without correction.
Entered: 26.3 mm
